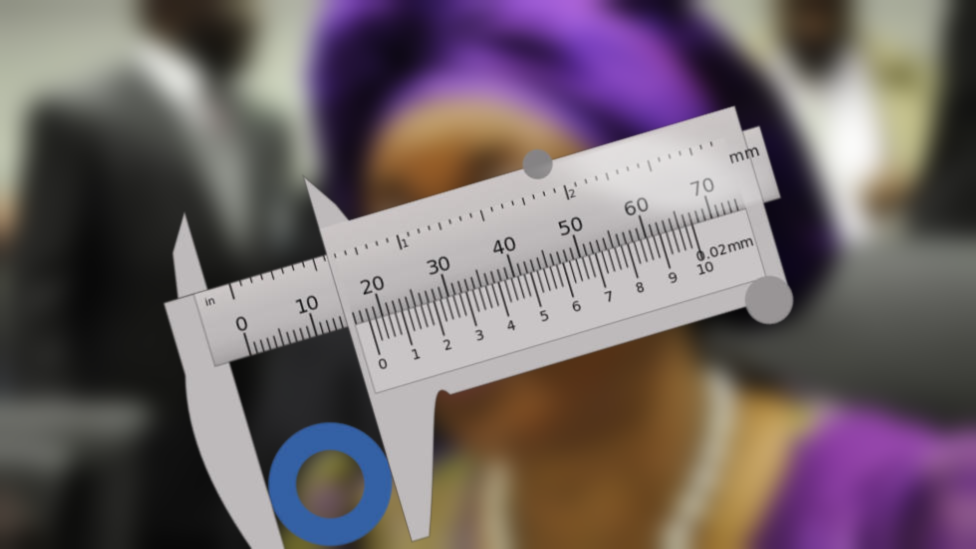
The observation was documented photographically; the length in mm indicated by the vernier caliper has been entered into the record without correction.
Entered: 18.0 mm
